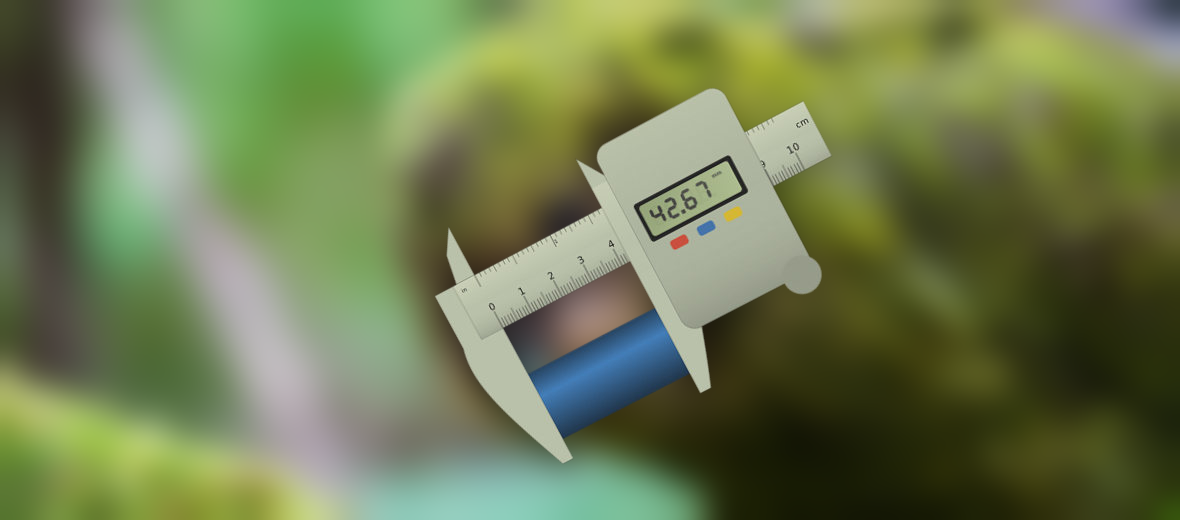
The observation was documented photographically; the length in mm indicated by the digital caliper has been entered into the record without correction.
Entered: 42.67 mm
